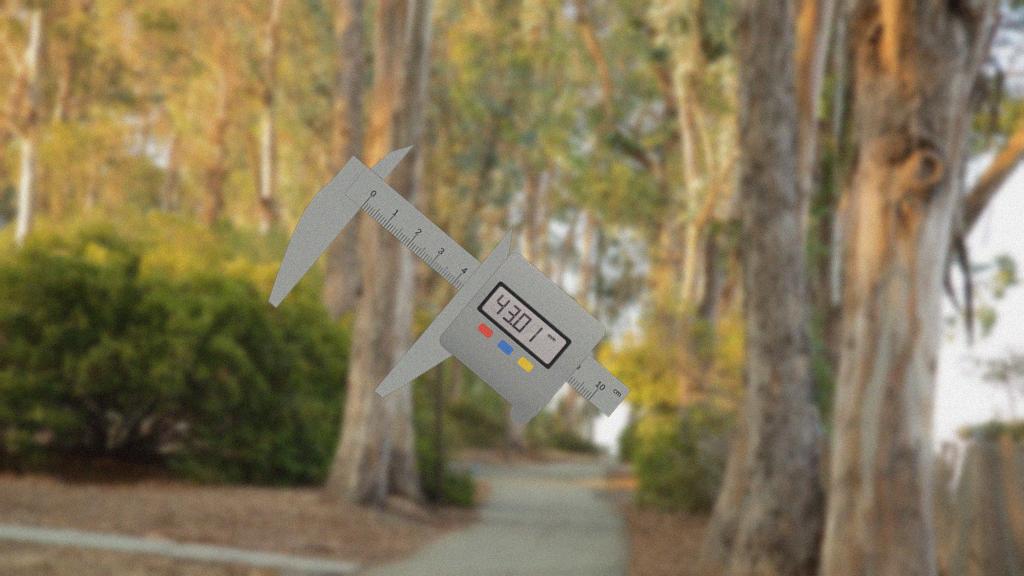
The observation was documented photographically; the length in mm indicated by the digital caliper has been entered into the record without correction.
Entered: 43.01 mm
